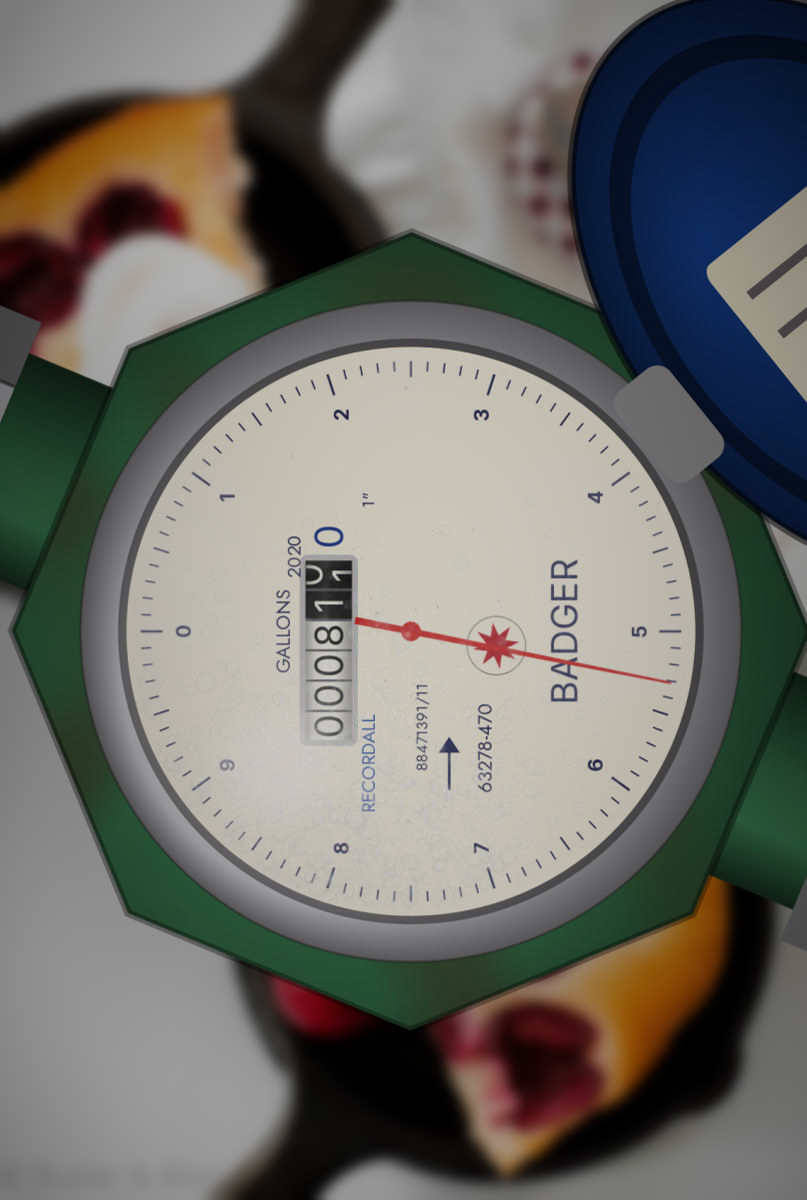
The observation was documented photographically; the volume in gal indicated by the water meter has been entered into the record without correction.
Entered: 8105.3 gal
